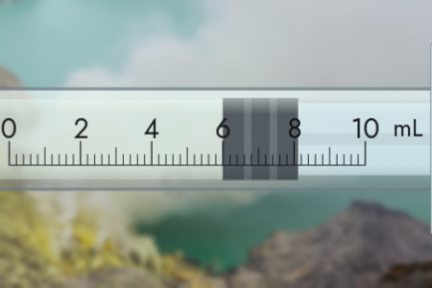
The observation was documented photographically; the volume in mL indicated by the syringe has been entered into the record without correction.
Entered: 6 mL
